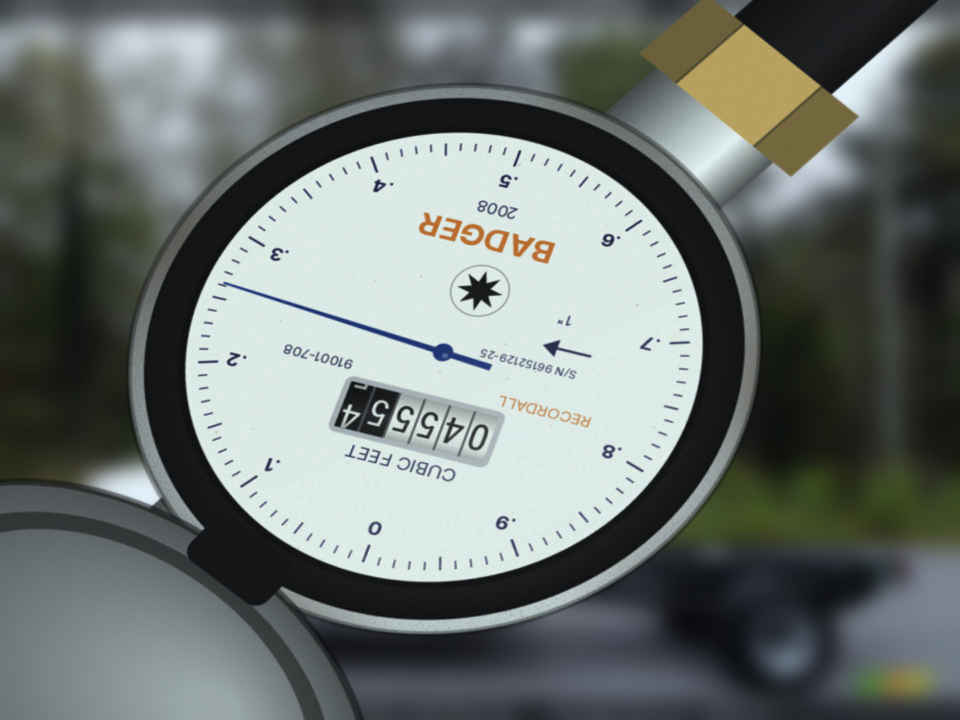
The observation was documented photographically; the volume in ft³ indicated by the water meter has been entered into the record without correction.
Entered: 45554.26 ft³
